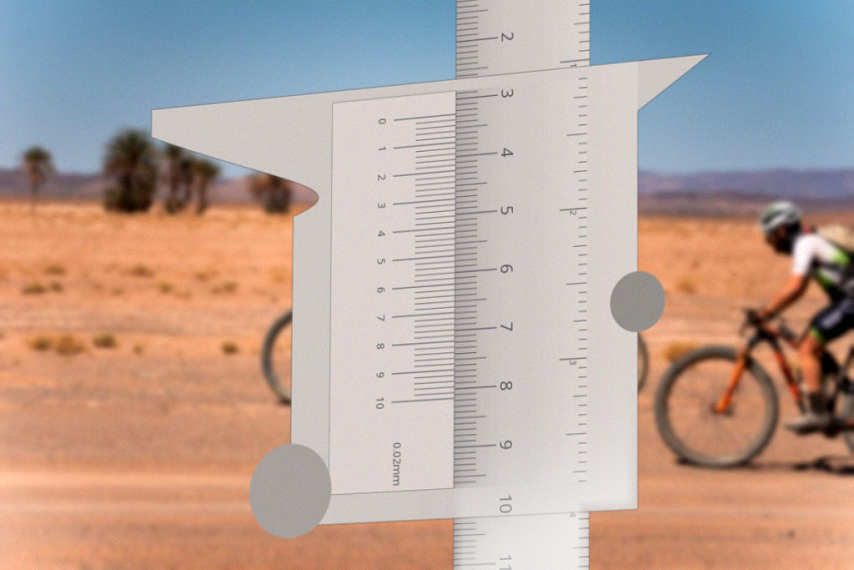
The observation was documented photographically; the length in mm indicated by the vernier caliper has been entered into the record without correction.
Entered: 32.6 mm
